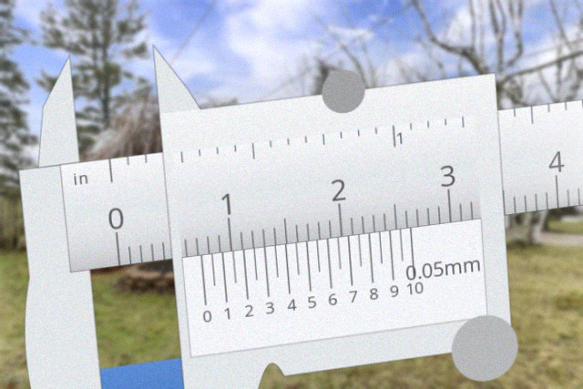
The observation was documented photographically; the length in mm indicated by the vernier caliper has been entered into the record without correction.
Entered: 7.3 mm
